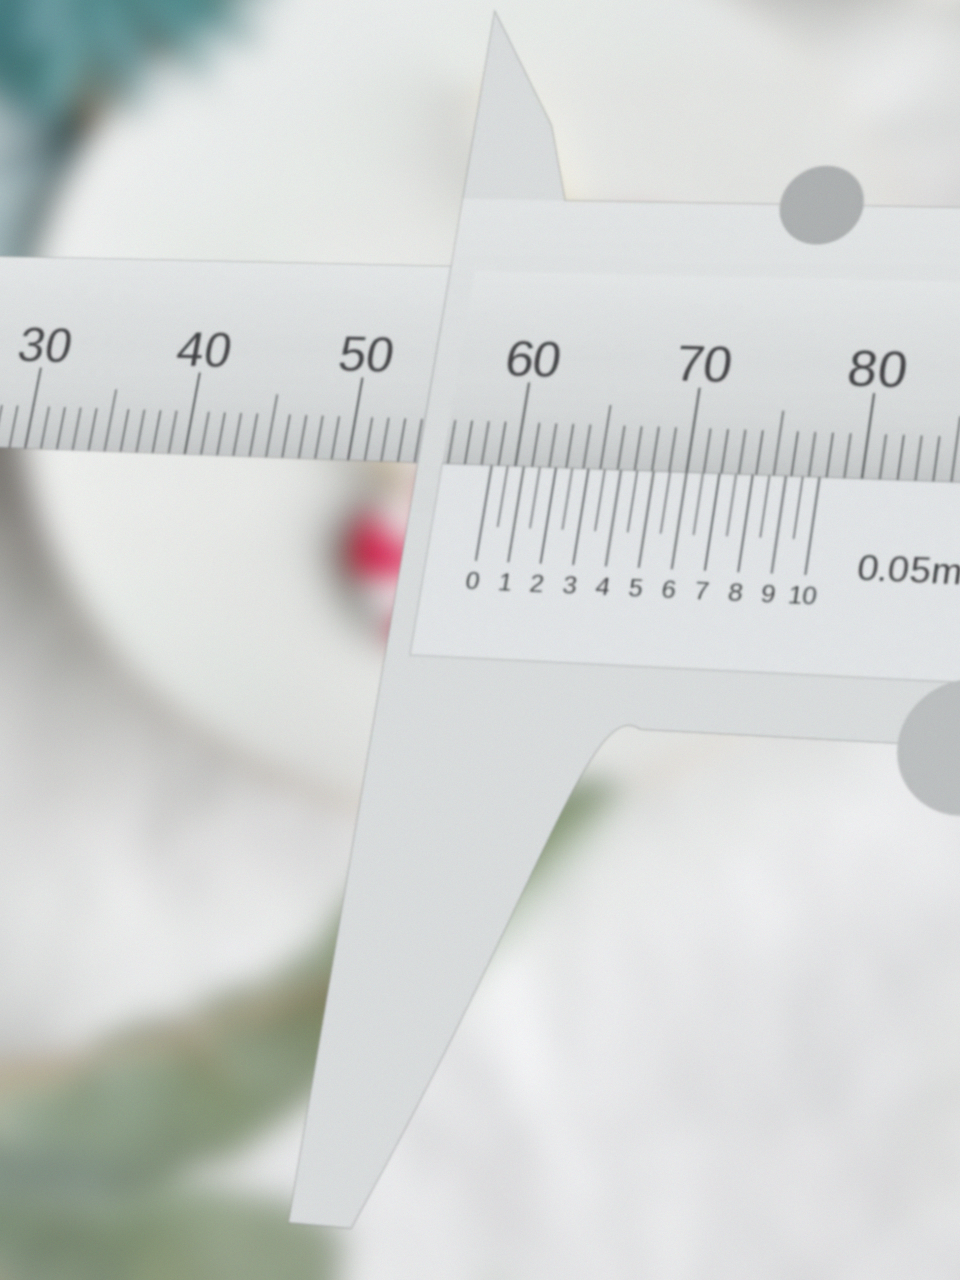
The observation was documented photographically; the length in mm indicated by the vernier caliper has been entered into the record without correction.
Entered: 58.6 mm
